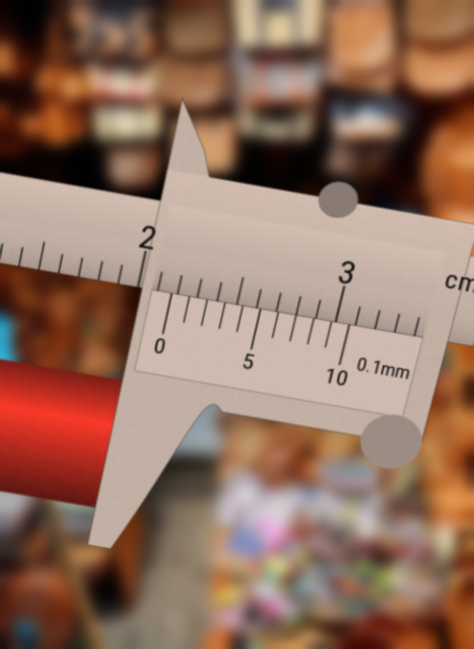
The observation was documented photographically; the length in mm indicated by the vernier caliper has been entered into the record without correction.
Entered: 21.7 mm
